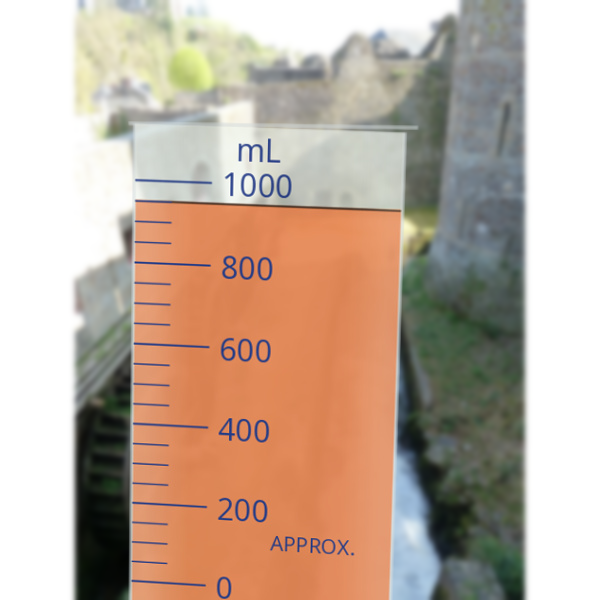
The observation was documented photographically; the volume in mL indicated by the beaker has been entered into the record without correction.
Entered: 950 mL
